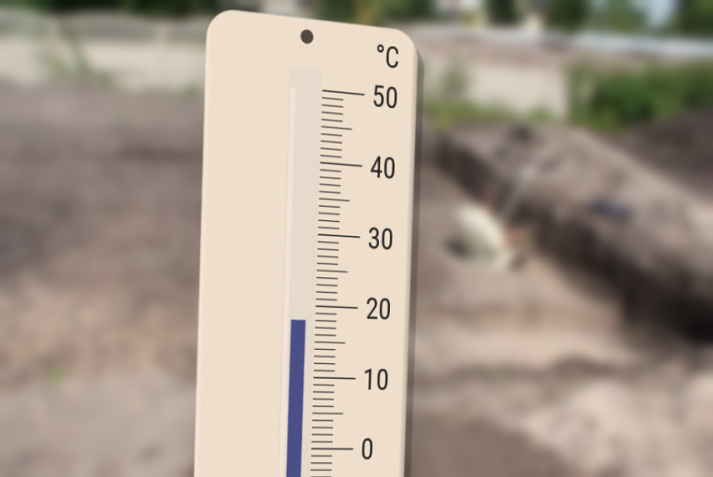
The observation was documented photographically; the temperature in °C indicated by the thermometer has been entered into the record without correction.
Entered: 18 °C
